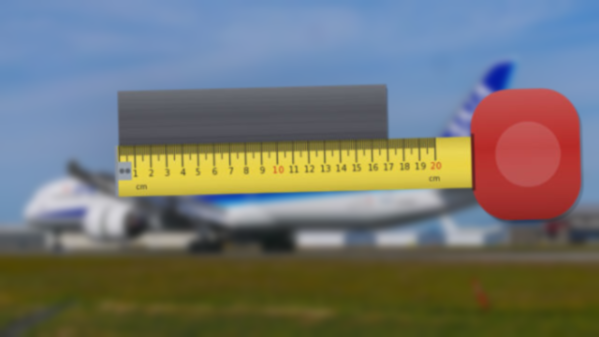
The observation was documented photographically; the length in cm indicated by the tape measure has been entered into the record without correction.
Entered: 17 cm
